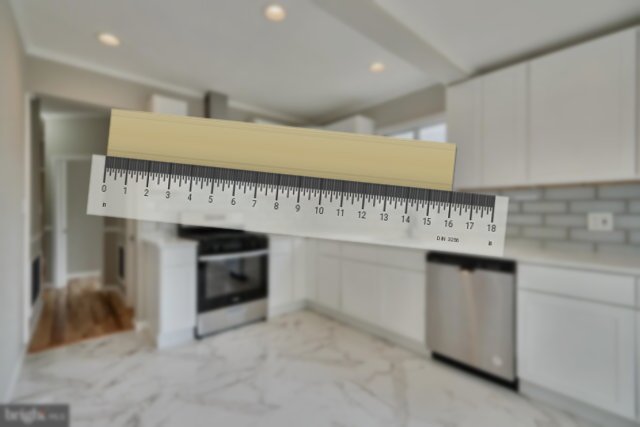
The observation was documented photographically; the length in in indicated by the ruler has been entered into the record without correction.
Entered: 16 in
